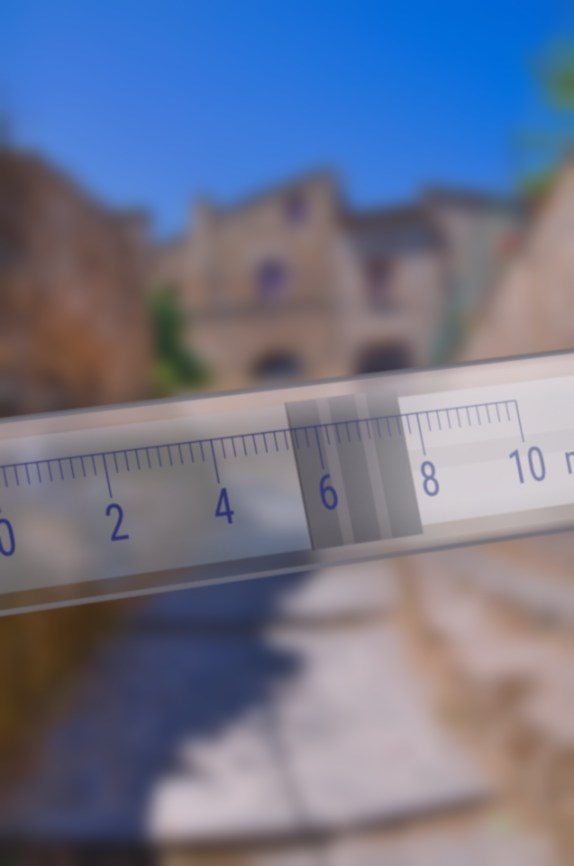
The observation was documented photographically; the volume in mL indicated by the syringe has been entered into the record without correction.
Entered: 5.5 mL
